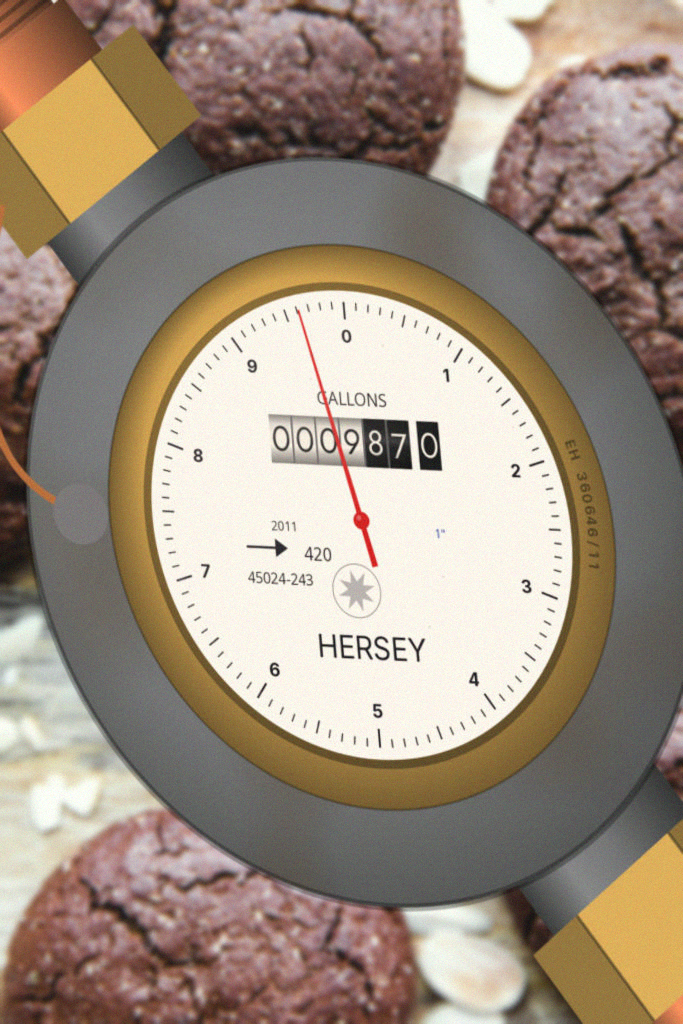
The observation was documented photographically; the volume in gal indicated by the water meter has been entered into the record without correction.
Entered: 9869.6 gal
